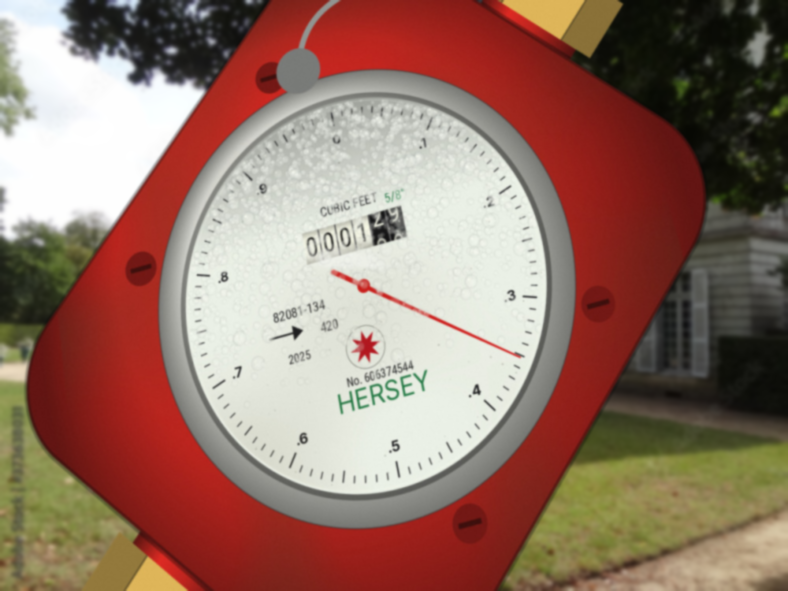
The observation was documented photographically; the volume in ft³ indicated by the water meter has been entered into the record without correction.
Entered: 129.35 ft³
